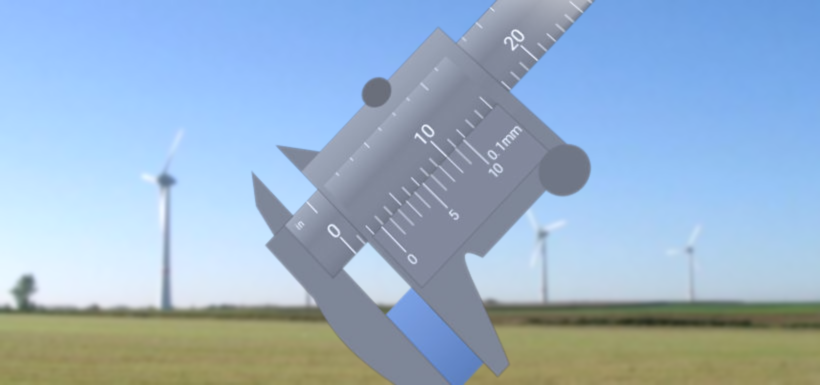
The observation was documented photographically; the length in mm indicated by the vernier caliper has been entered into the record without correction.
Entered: 2.8 mm
